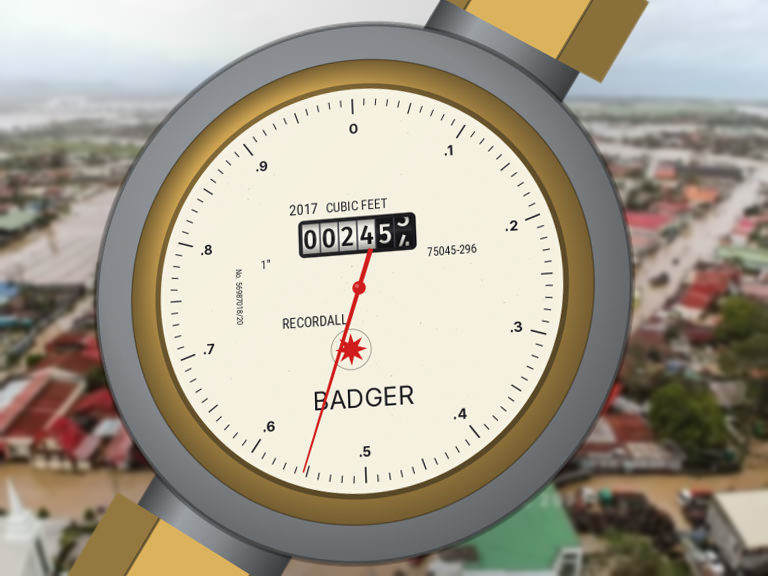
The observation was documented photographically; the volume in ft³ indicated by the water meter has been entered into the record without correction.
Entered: 2453.55 ft³
